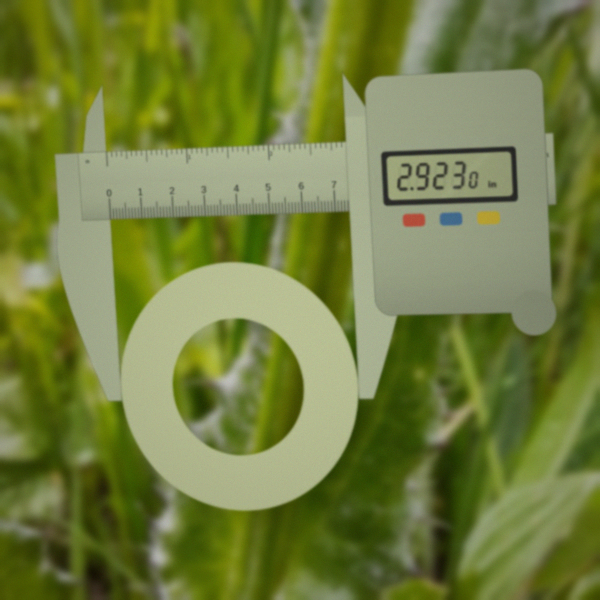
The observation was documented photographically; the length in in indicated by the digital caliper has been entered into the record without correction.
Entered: 2.9230 in
